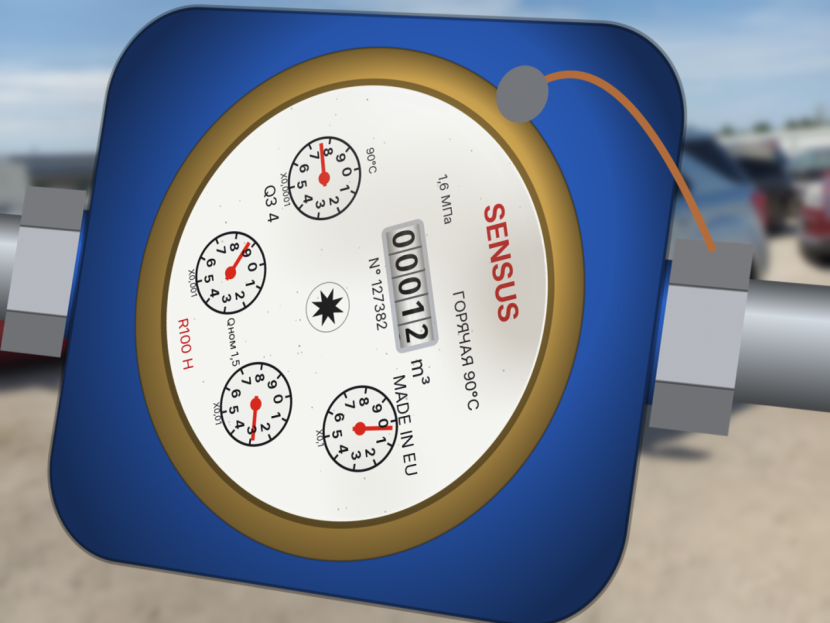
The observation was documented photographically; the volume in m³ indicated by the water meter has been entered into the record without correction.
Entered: 12.0287 m³
